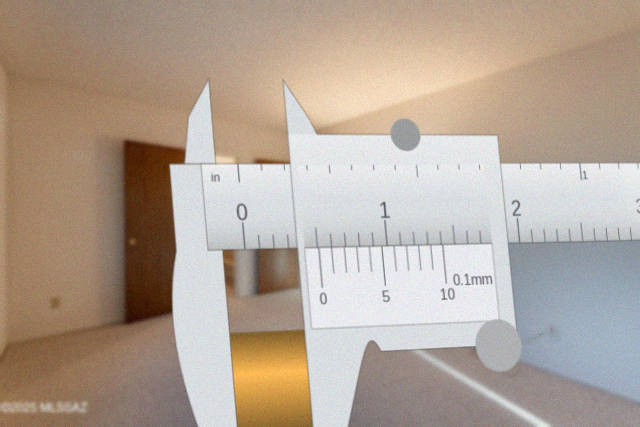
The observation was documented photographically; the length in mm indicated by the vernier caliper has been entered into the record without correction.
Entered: 5.1 mm
